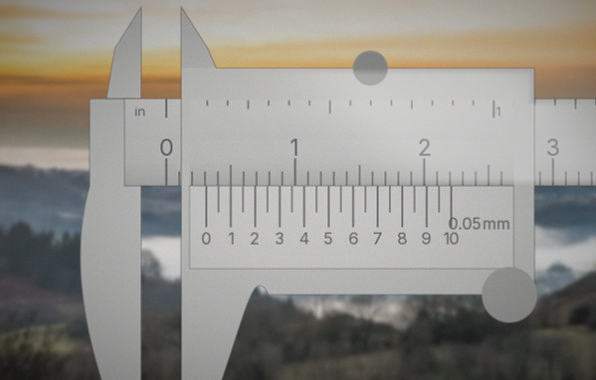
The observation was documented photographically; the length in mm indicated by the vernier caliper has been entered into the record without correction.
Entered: 3.1 mm
